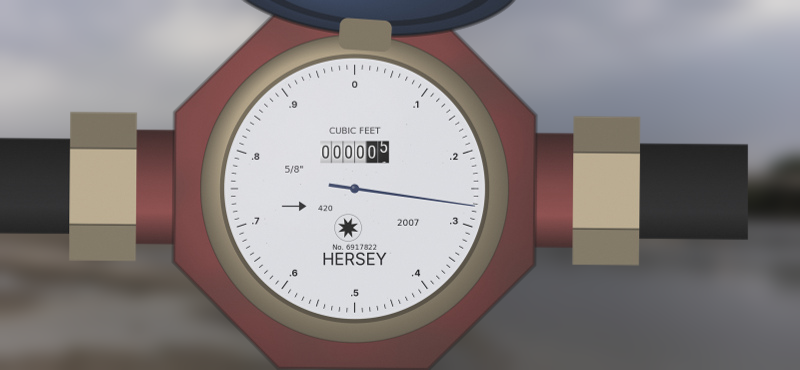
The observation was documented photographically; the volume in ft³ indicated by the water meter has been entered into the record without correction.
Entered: 5.27 ft³
